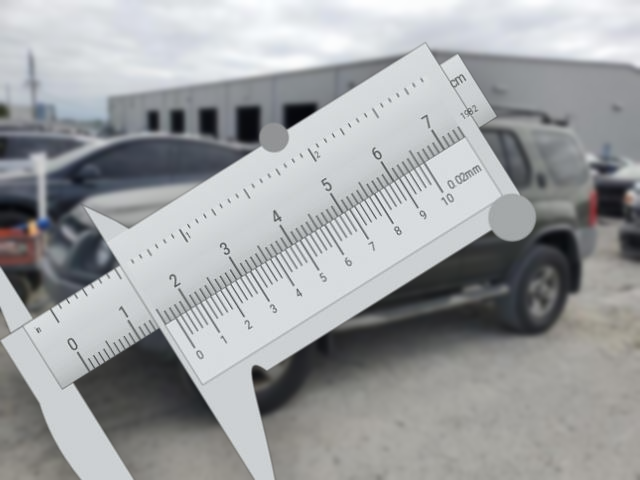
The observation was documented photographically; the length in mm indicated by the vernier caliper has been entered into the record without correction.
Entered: 17.0 mm
